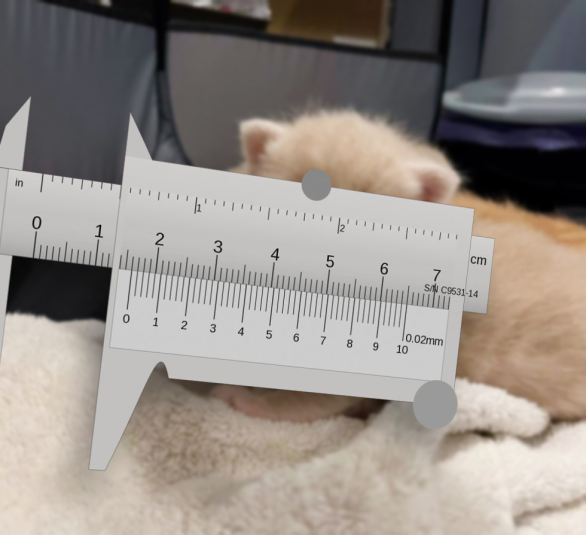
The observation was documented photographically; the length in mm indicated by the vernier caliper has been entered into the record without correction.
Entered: 16.0 mm
